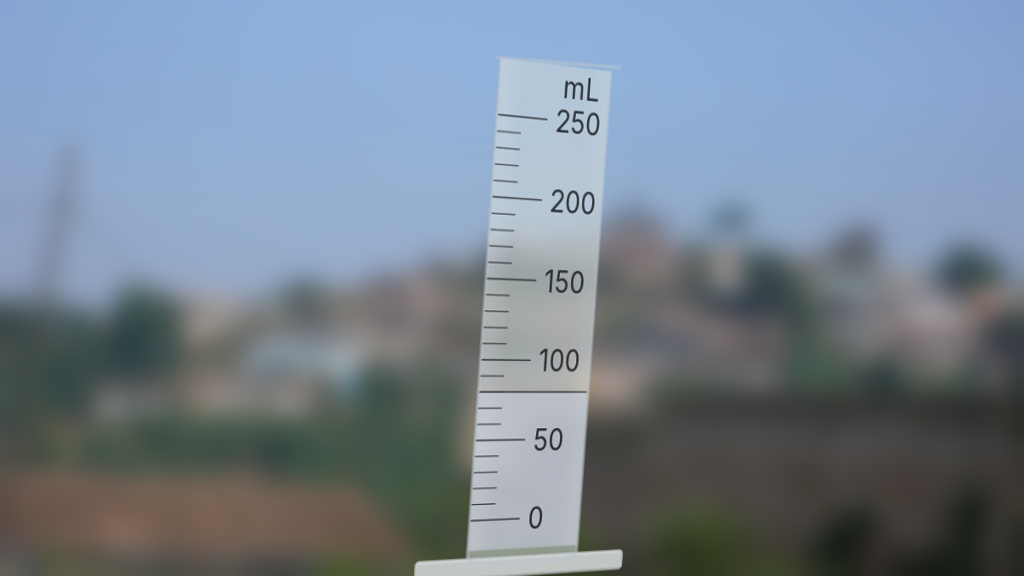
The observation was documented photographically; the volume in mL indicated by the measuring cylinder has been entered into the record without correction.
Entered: 80 mL
